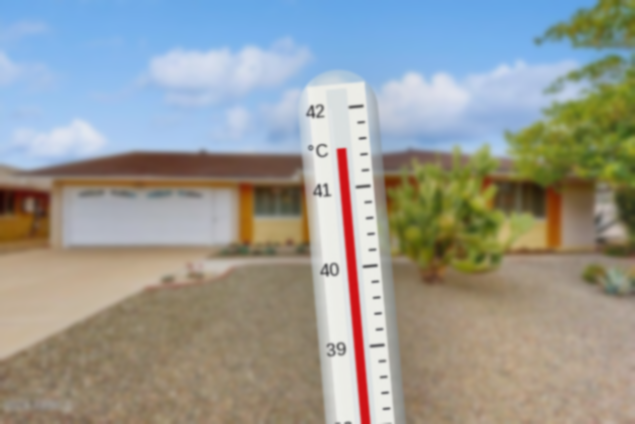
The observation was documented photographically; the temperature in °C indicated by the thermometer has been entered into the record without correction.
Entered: 41.5 °C
